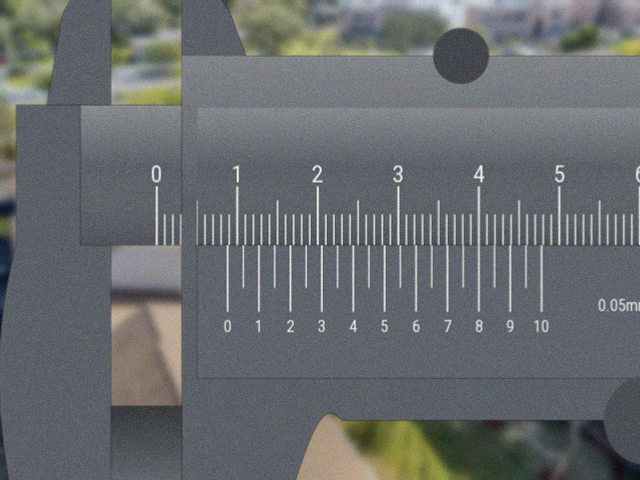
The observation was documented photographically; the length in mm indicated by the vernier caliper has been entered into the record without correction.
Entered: 8.8 mm
